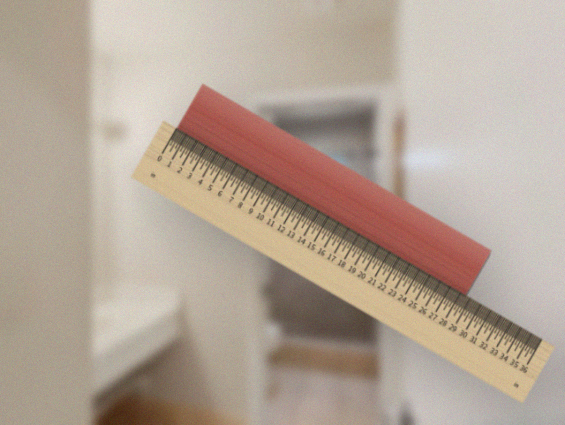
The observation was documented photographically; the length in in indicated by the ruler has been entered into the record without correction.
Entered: 28.5 in
